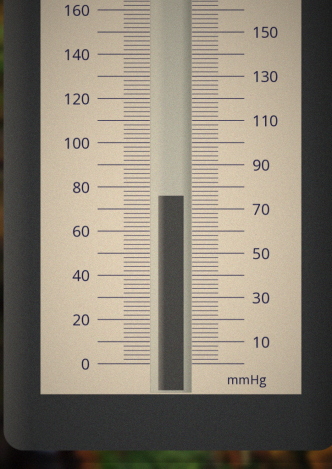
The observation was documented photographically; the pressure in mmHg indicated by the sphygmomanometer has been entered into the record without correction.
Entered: 76 mmHg
